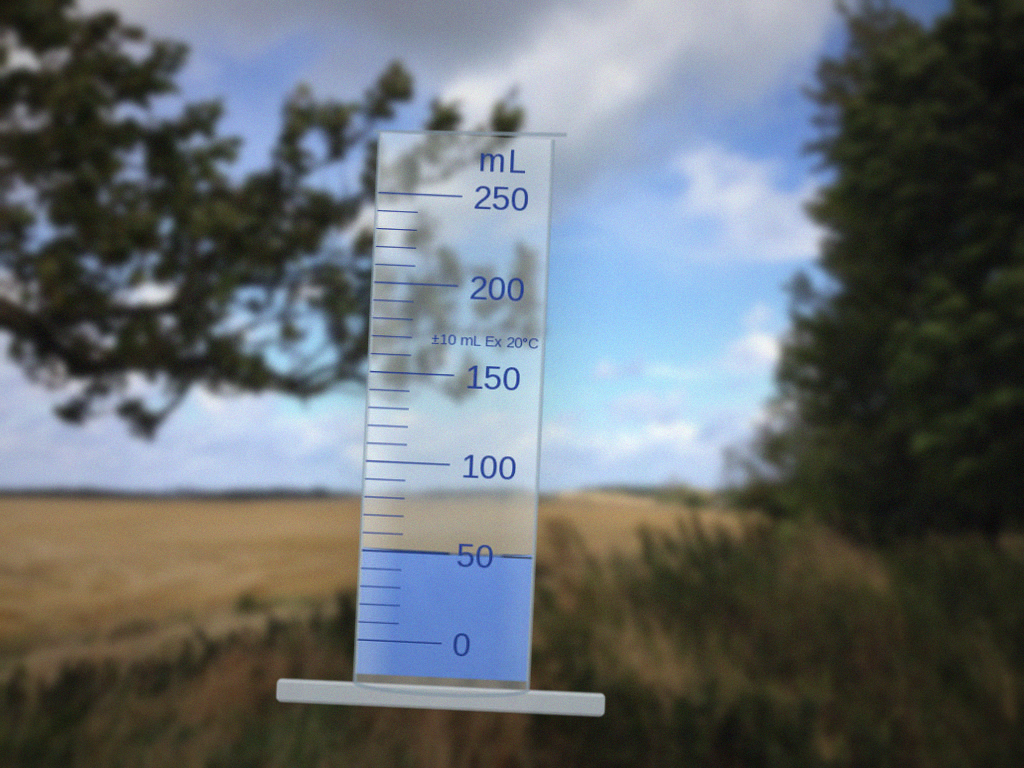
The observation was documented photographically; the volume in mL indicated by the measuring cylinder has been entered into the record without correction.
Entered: 50 mL
